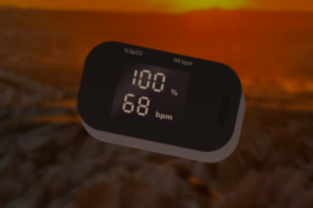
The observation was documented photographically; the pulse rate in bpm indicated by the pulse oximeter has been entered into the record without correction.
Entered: 68 bpm
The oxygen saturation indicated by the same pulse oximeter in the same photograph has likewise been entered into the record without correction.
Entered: 100 %
